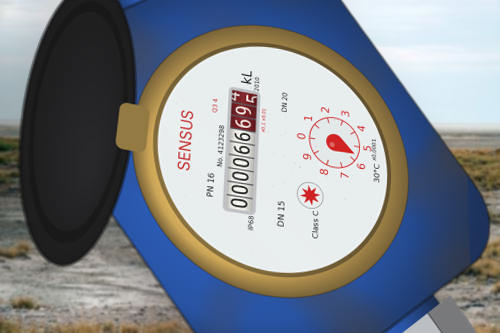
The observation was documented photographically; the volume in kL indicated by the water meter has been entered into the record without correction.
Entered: 66.6945 kL
